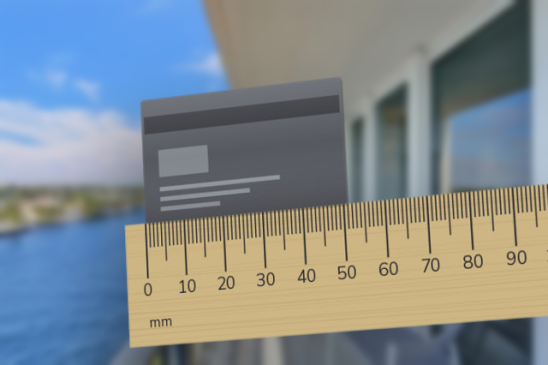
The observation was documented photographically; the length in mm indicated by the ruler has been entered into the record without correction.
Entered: 51 mm
